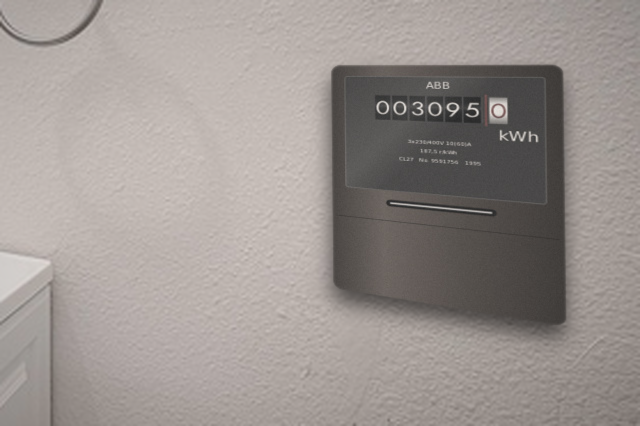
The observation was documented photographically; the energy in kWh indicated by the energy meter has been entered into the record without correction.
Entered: 3095.0 kWh
